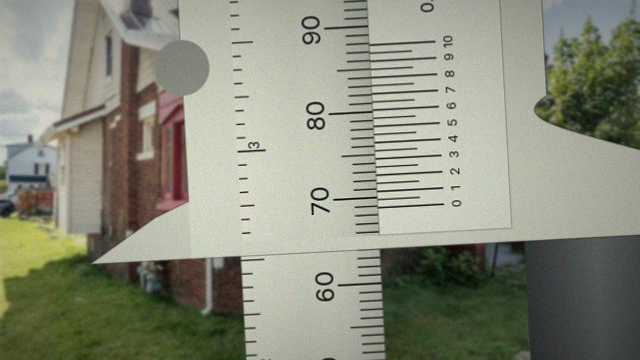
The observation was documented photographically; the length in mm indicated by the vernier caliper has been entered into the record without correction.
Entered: 68.8 mm
